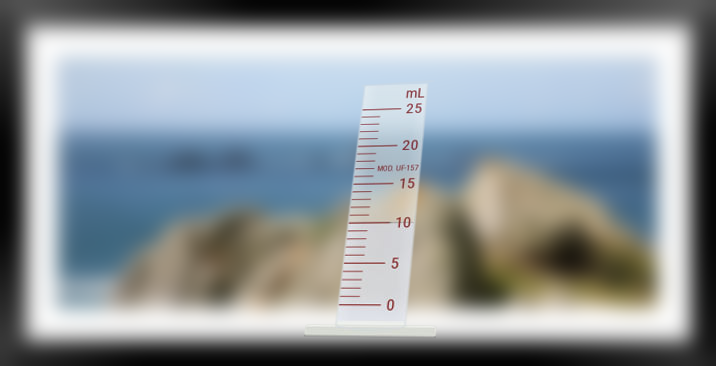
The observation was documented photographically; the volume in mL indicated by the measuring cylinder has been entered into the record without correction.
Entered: 10 mL
